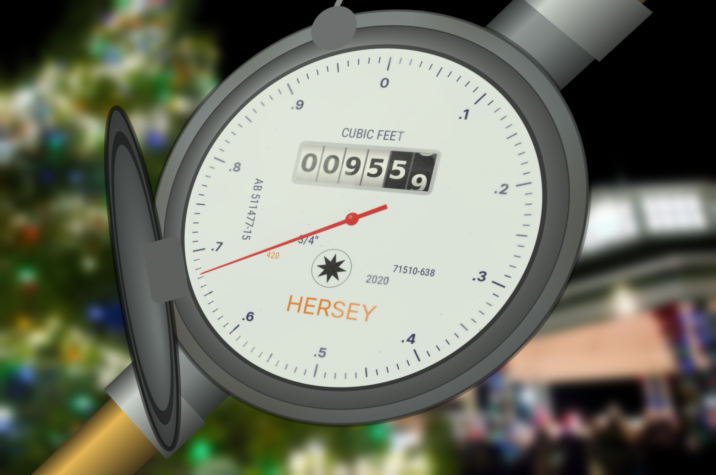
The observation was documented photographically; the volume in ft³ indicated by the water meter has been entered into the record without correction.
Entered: 9558.67 ft³
